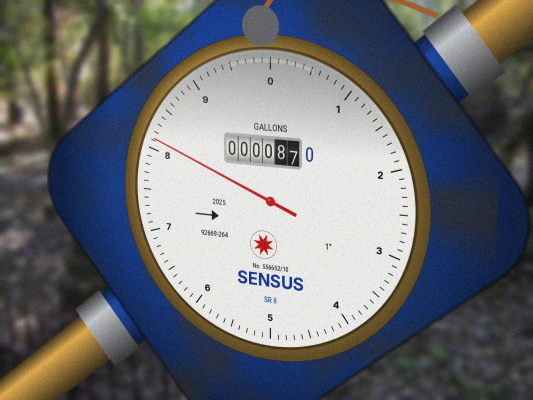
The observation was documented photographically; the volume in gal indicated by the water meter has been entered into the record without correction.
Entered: 868.1 gal
